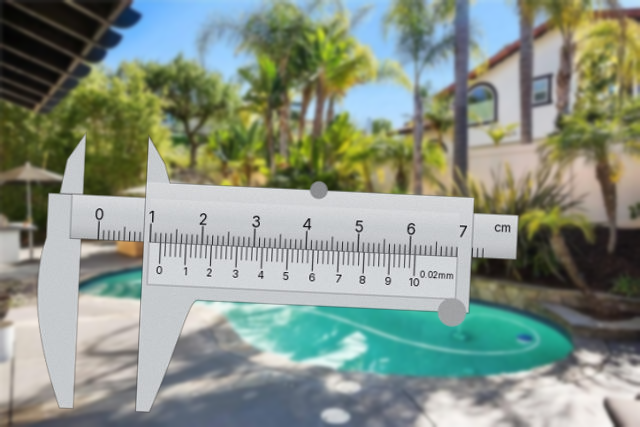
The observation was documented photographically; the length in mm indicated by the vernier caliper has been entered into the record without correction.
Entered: 12.0 mm
